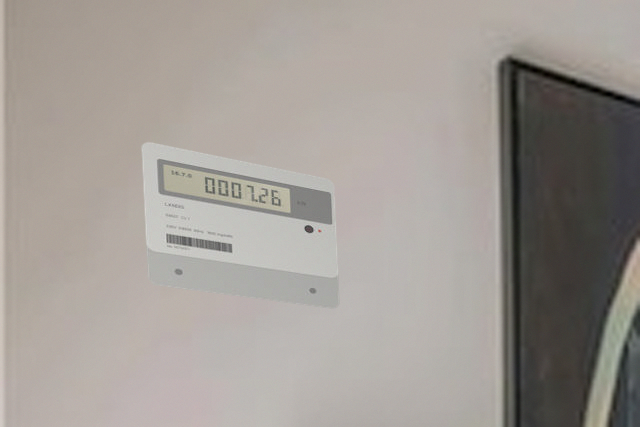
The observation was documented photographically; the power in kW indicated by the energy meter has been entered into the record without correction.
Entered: 7.26 kW
